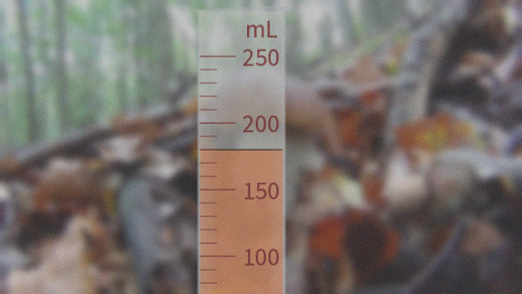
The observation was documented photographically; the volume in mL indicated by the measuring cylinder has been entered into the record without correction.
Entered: 180 mL
